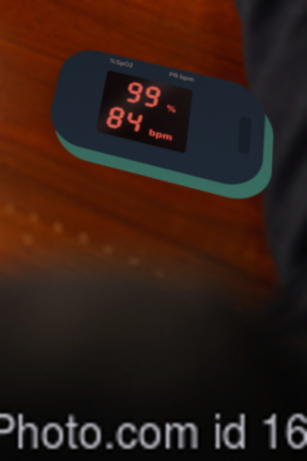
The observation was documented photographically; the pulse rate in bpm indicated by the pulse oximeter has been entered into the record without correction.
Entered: 84 bpm
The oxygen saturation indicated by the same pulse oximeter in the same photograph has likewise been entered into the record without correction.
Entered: 99 %
